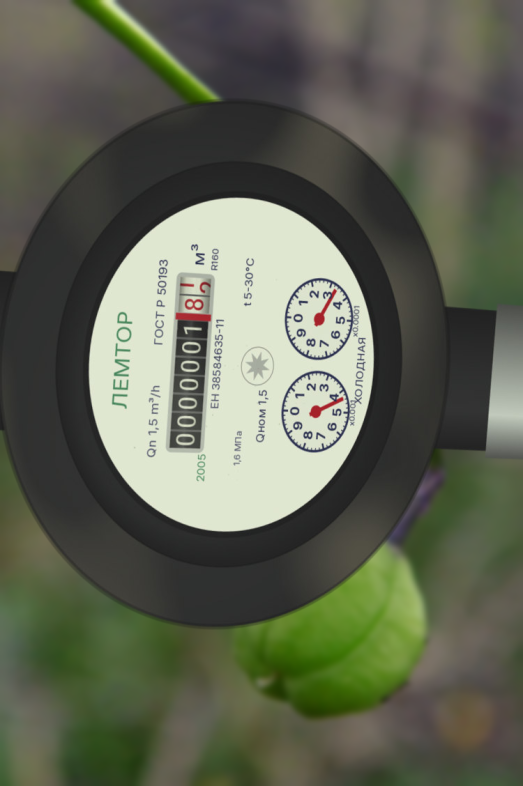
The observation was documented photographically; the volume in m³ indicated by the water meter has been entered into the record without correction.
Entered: 1.8143 m³
